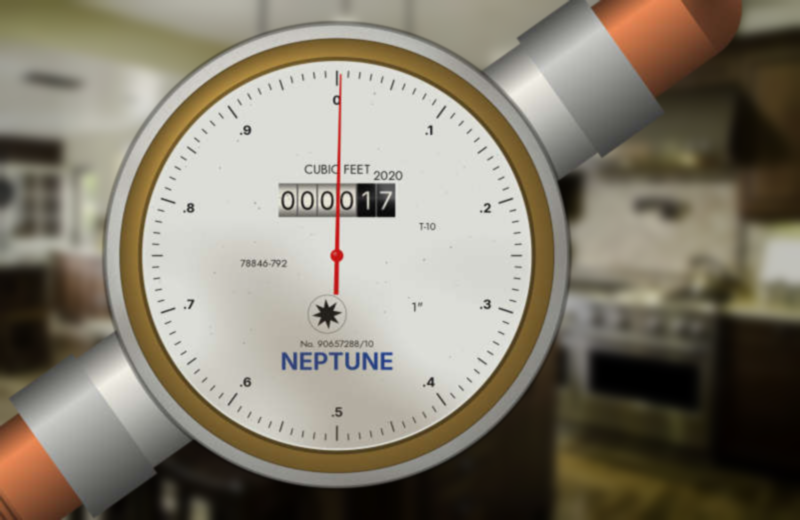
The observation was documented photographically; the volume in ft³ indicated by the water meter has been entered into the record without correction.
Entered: 17.00 ft³
